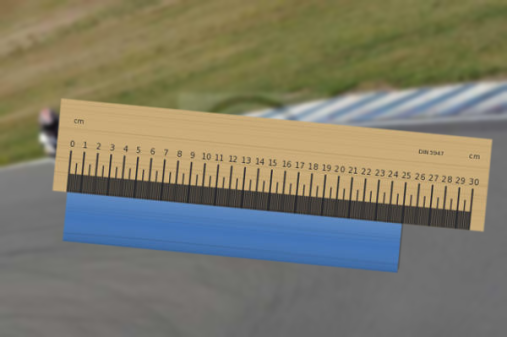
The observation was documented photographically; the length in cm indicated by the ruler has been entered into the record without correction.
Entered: 25 cm
